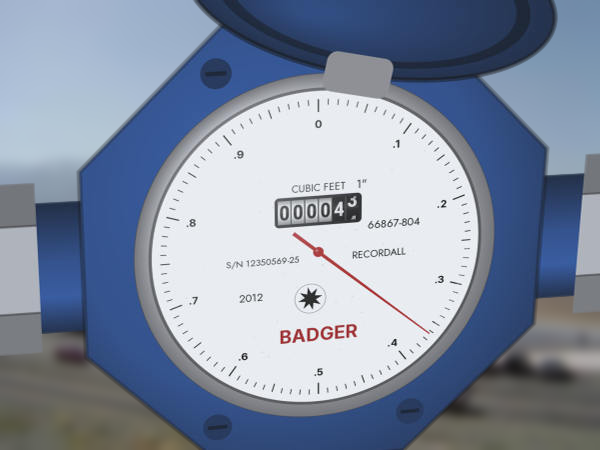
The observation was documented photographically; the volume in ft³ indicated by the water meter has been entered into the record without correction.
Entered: 43.36 ft³
